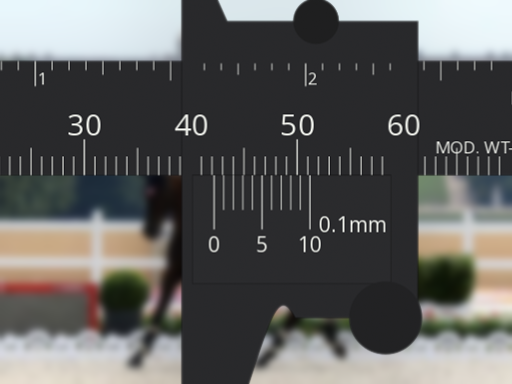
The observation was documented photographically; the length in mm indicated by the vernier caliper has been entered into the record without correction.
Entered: 42.2 mm
